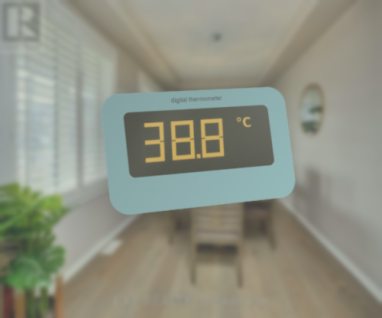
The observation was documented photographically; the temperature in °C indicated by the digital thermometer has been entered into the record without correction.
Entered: 38.8 °C
